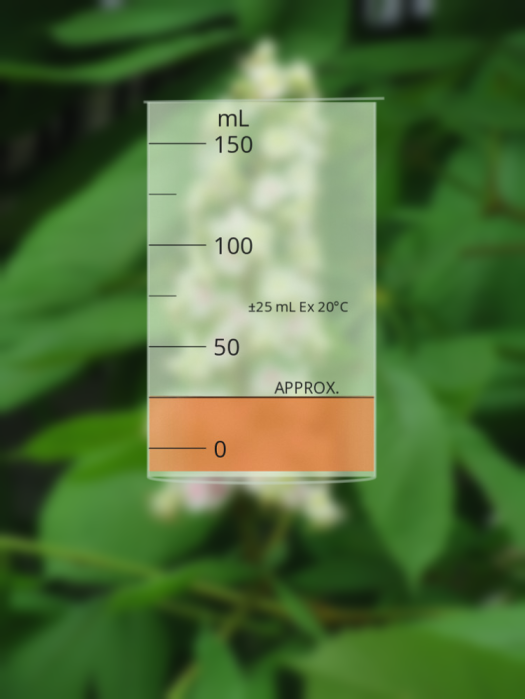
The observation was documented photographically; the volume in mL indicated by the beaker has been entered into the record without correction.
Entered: 25 mL
